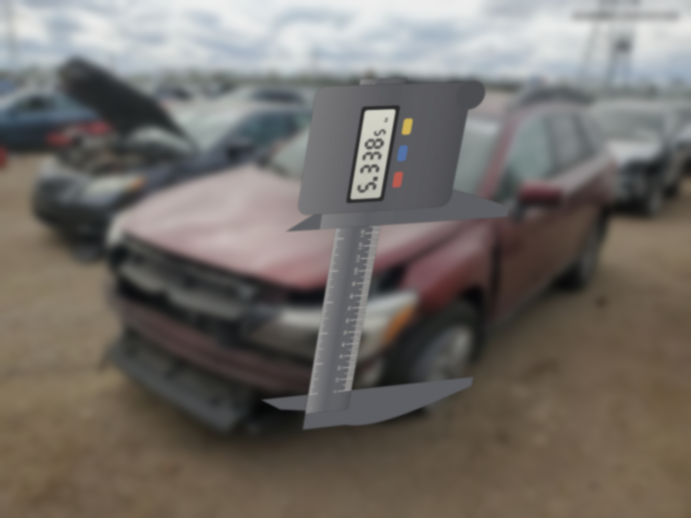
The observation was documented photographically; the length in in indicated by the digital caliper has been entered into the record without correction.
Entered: 5.3385 in
